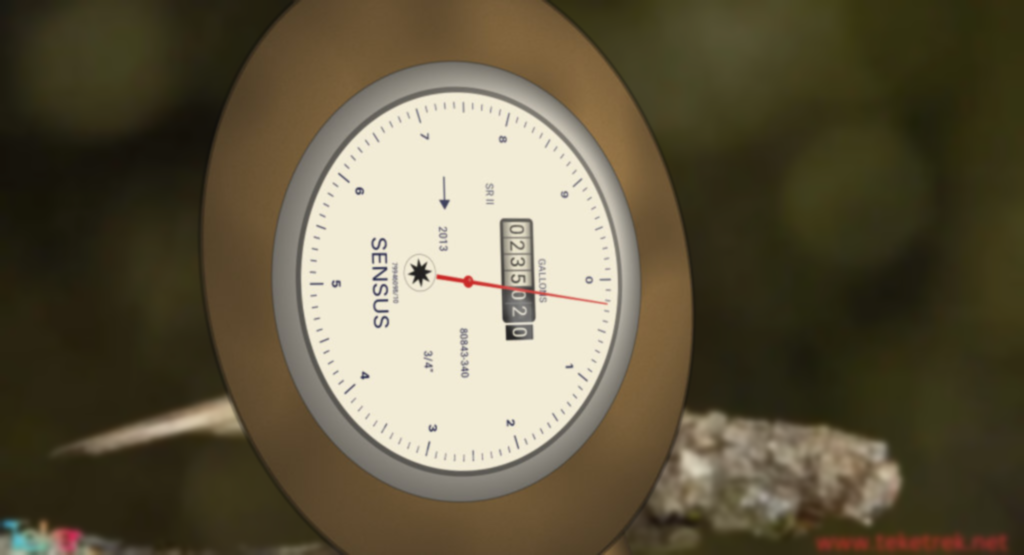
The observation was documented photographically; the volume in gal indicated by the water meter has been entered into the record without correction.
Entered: 235020.2 gal
